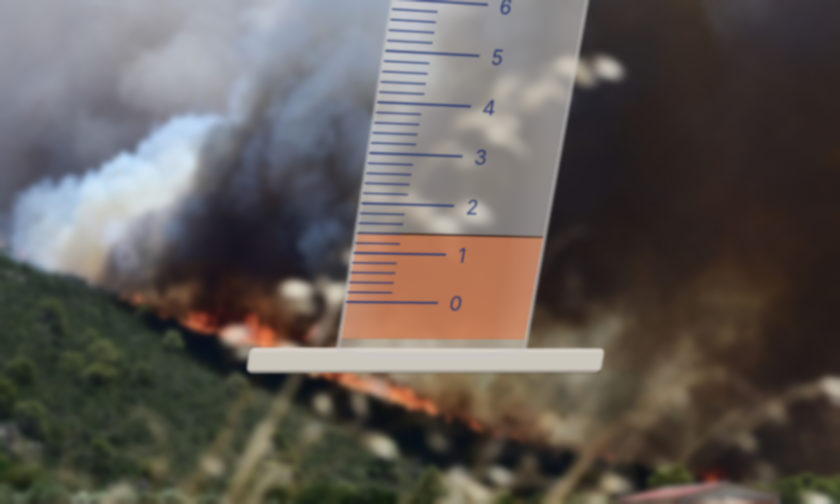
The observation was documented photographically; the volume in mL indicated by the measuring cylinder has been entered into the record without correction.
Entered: 1.4 mL
